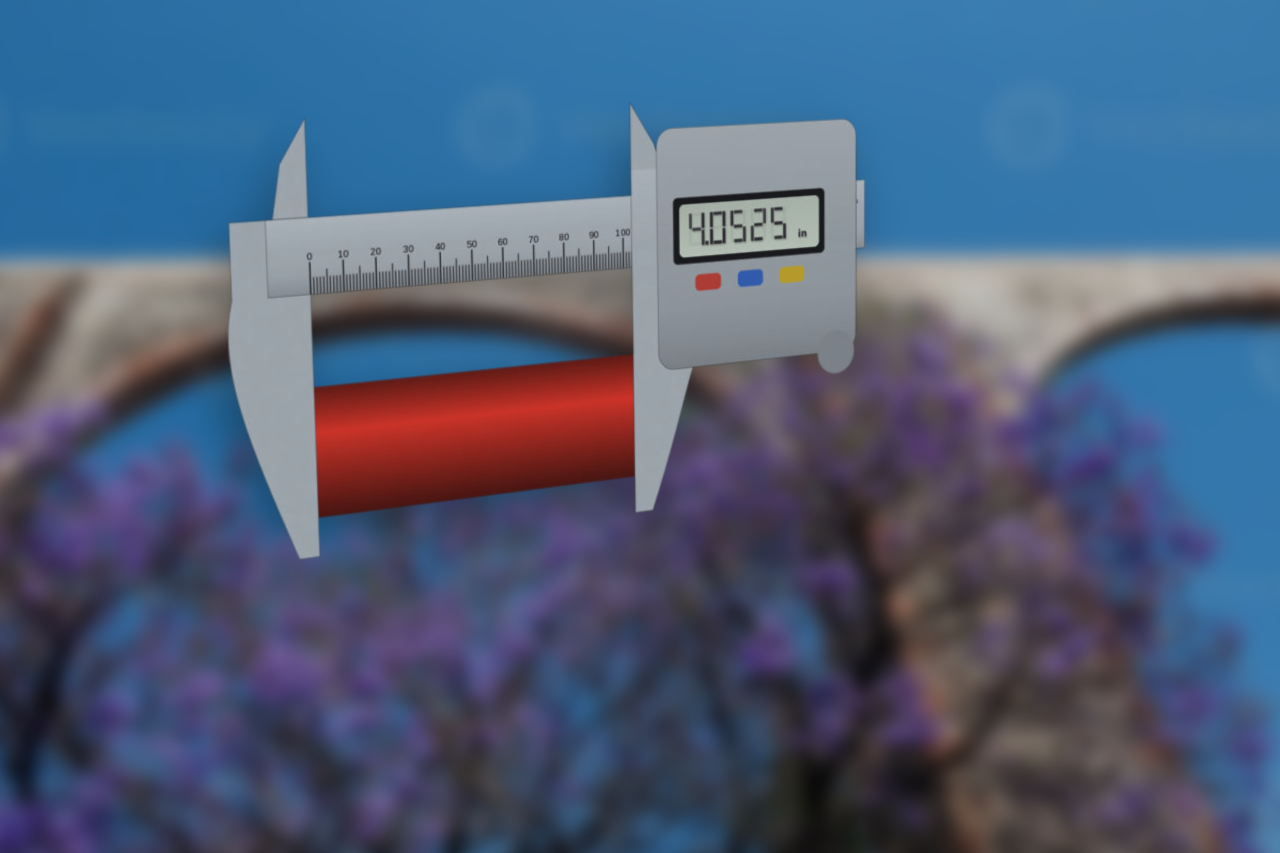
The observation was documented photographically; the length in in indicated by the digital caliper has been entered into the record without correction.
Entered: 4.0525 in
